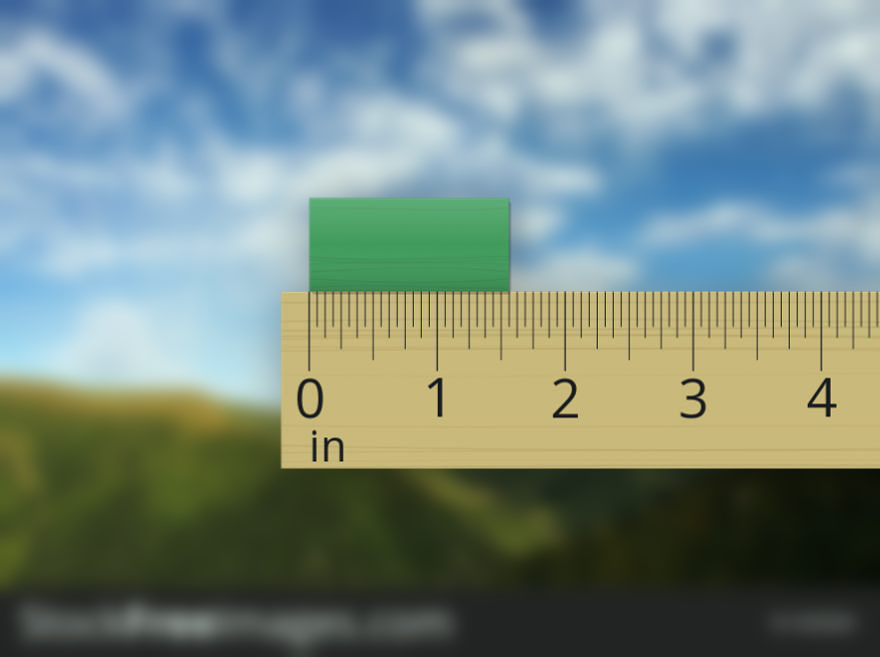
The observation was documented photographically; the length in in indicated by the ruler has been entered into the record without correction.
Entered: 1.5625 in
